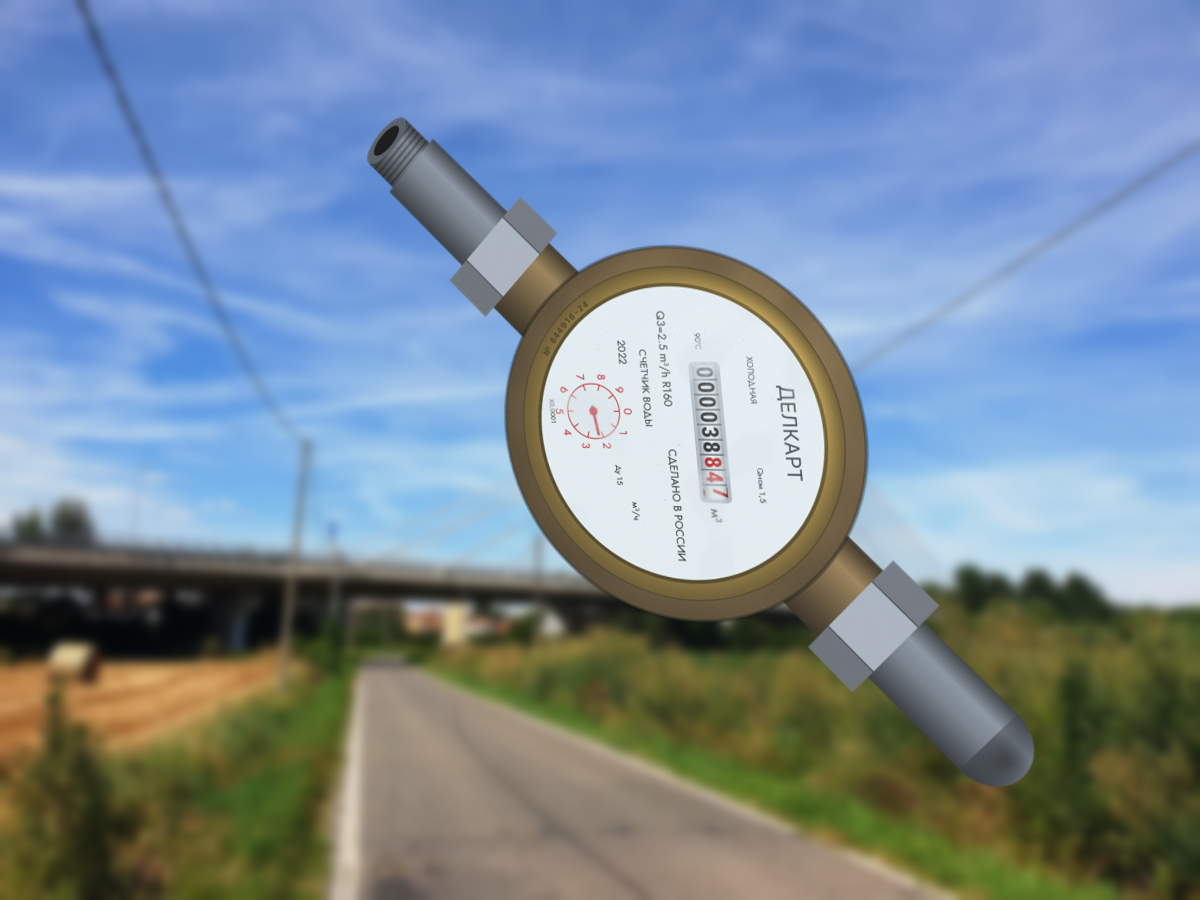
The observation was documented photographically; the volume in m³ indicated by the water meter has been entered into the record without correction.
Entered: 38.8472 m³
